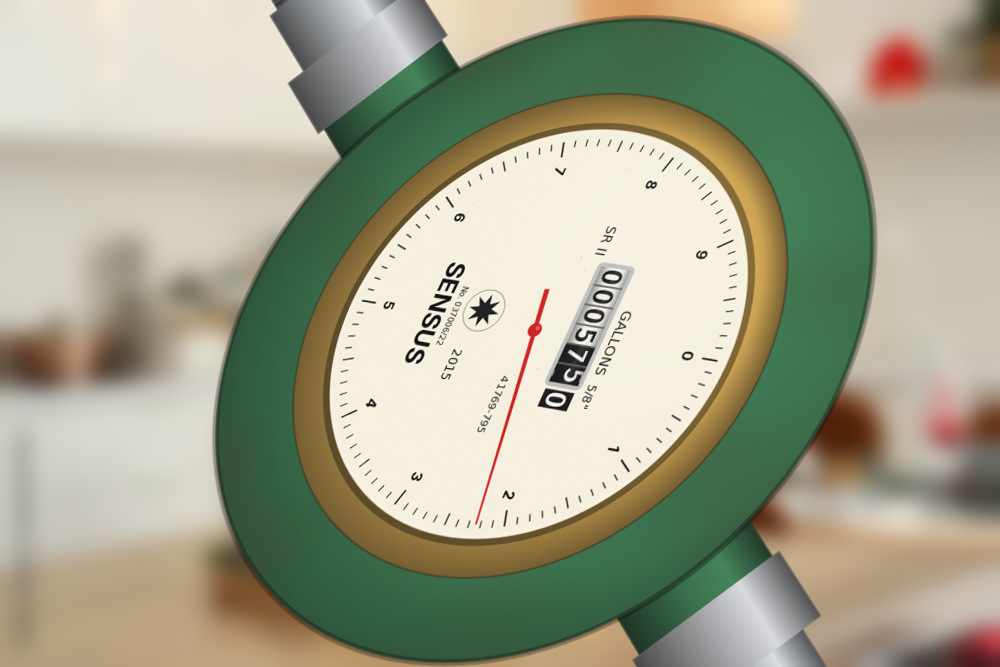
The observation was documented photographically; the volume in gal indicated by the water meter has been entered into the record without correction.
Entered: 5752.2 gal
